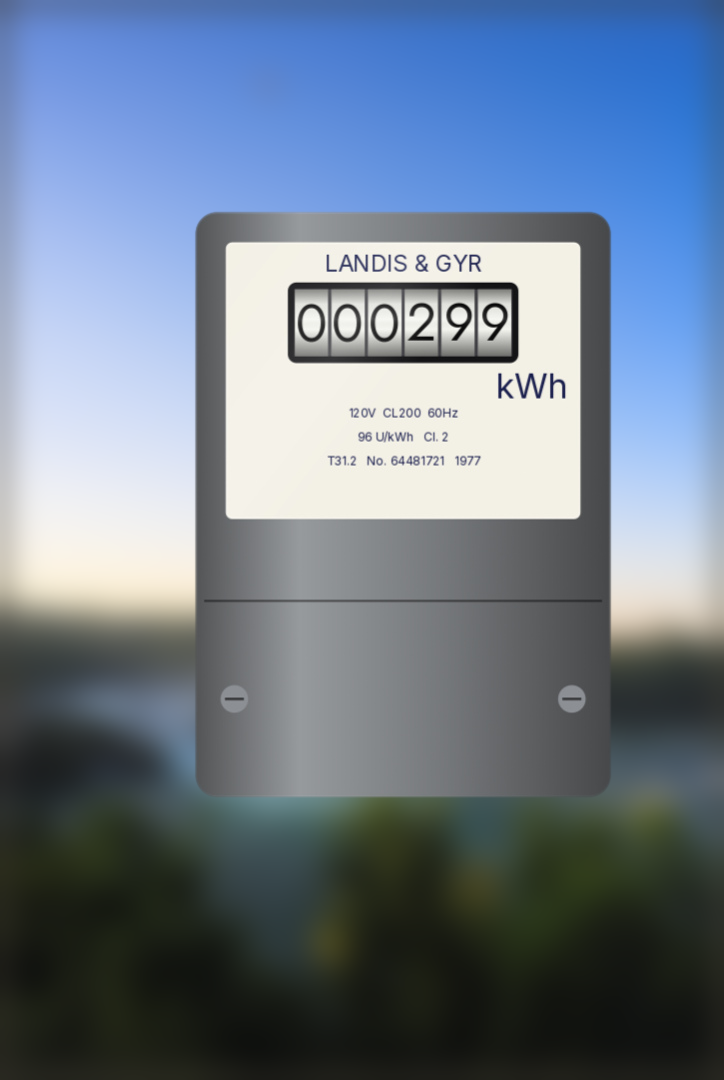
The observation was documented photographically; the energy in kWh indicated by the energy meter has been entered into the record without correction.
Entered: 299 kWh
